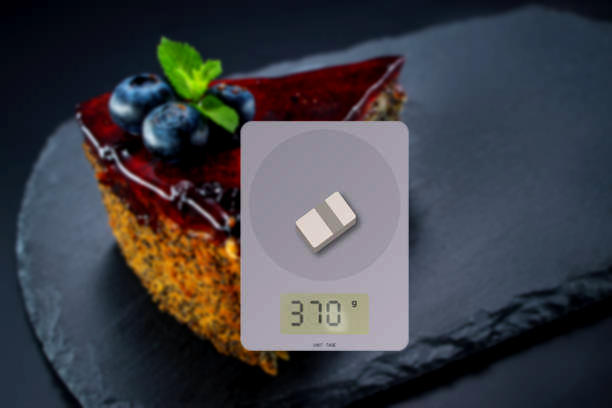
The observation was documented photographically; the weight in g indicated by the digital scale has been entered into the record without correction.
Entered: 370 g
